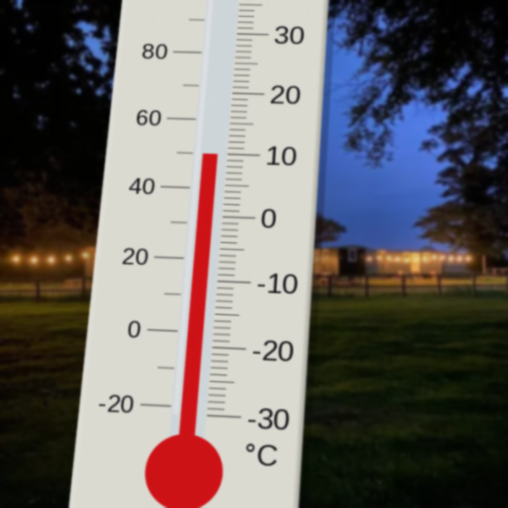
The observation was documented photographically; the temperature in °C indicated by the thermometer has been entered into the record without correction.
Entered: 10 °C
